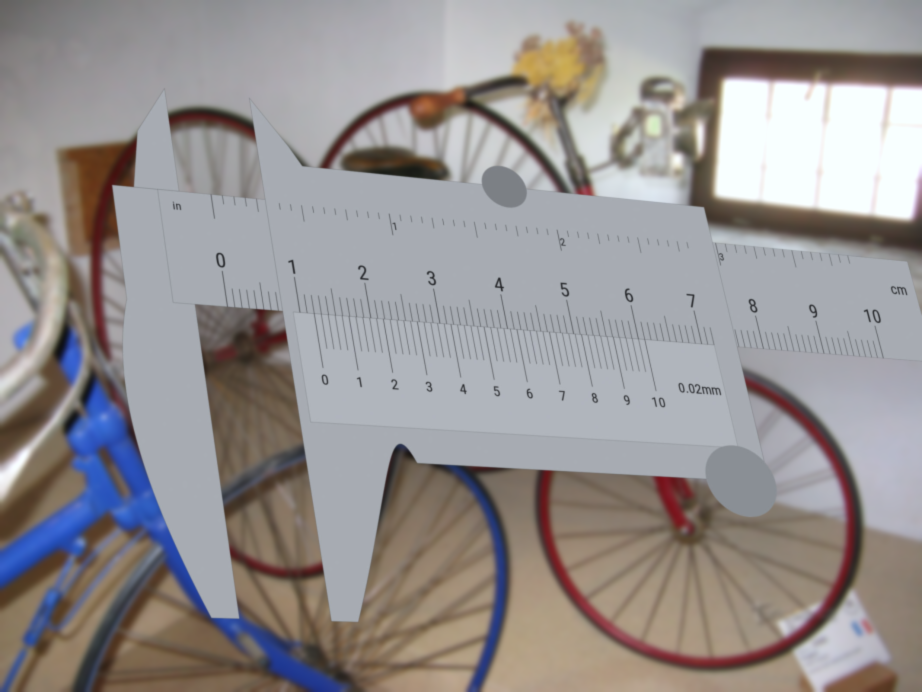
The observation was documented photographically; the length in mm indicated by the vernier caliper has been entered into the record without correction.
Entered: 12.0 mm
